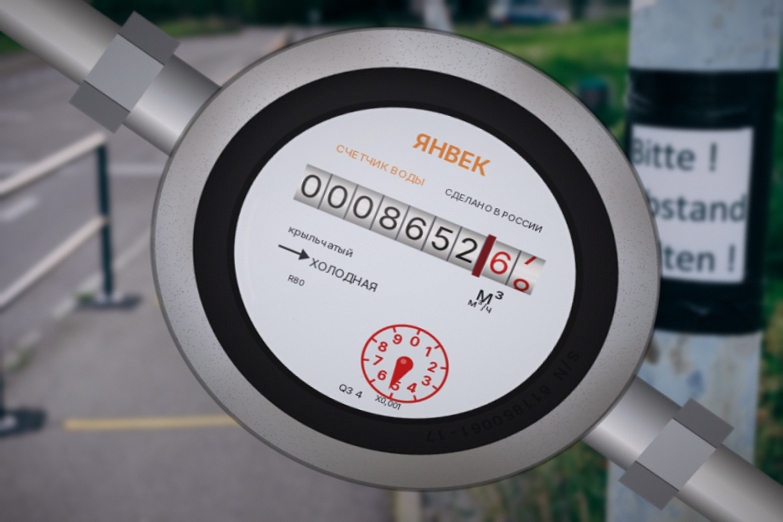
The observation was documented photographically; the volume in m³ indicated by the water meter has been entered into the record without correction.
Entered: 8652.675 m³
